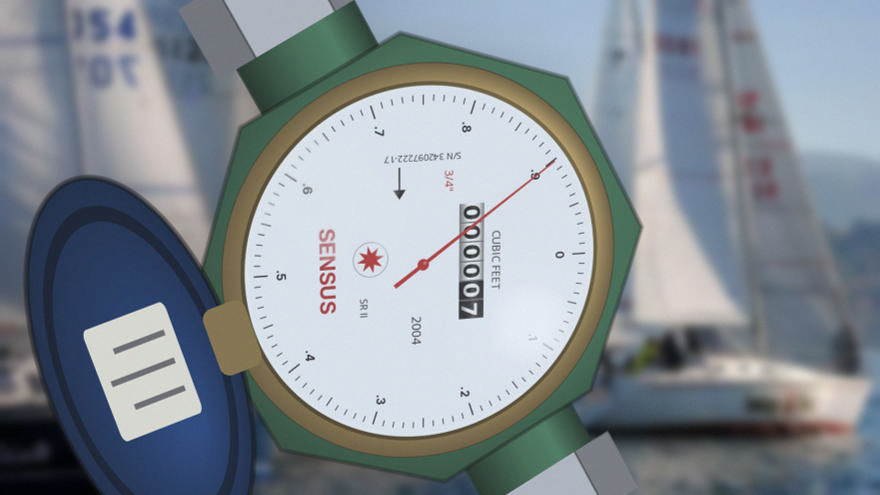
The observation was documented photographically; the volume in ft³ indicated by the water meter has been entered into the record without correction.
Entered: 6.90 ft³
